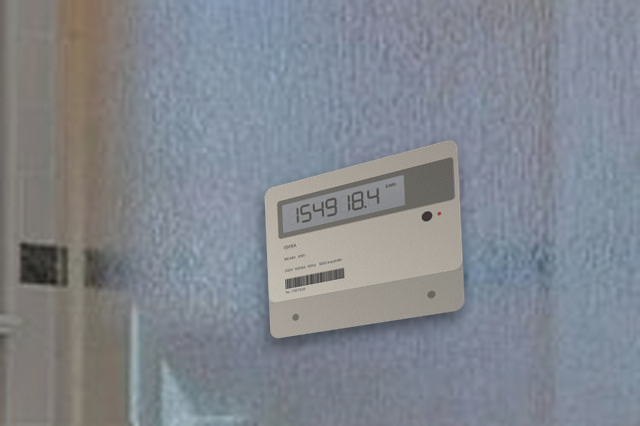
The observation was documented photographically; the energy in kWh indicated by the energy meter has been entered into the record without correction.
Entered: 154918.4 kWh
